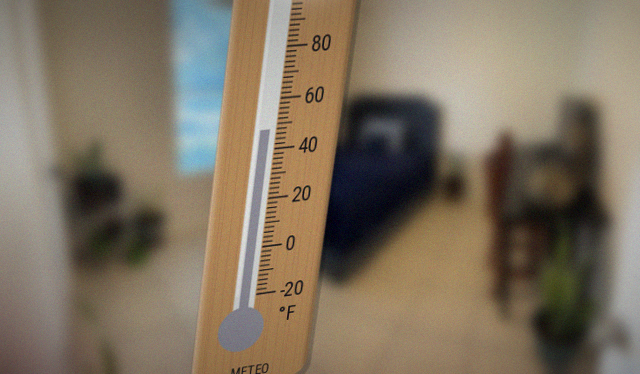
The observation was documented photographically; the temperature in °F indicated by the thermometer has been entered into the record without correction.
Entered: 48 °F
